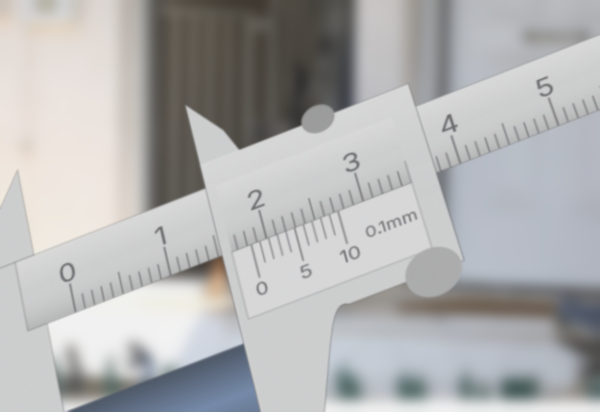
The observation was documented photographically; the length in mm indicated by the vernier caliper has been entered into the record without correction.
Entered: 18.4 mm
